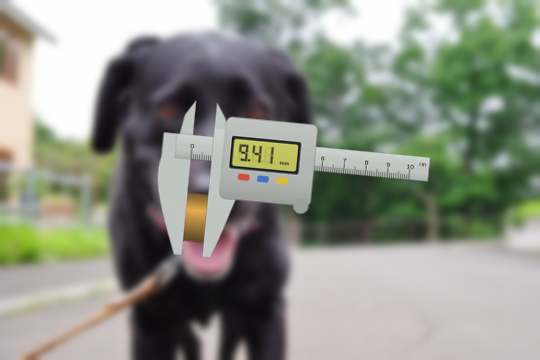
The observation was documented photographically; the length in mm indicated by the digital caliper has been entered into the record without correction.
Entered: 9.41 mm
